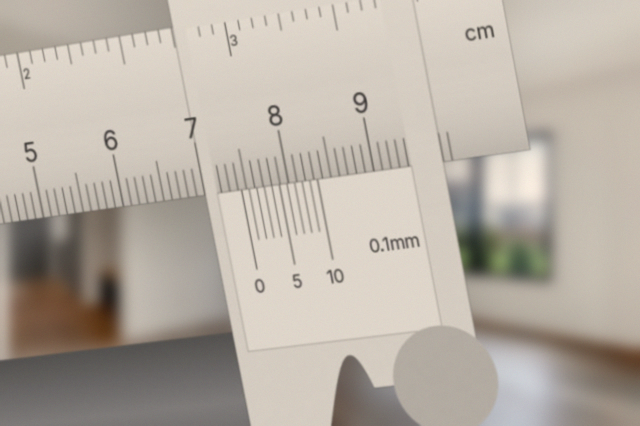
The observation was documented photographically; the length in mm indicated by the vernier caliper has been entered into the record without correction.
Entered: 74.4 mm
